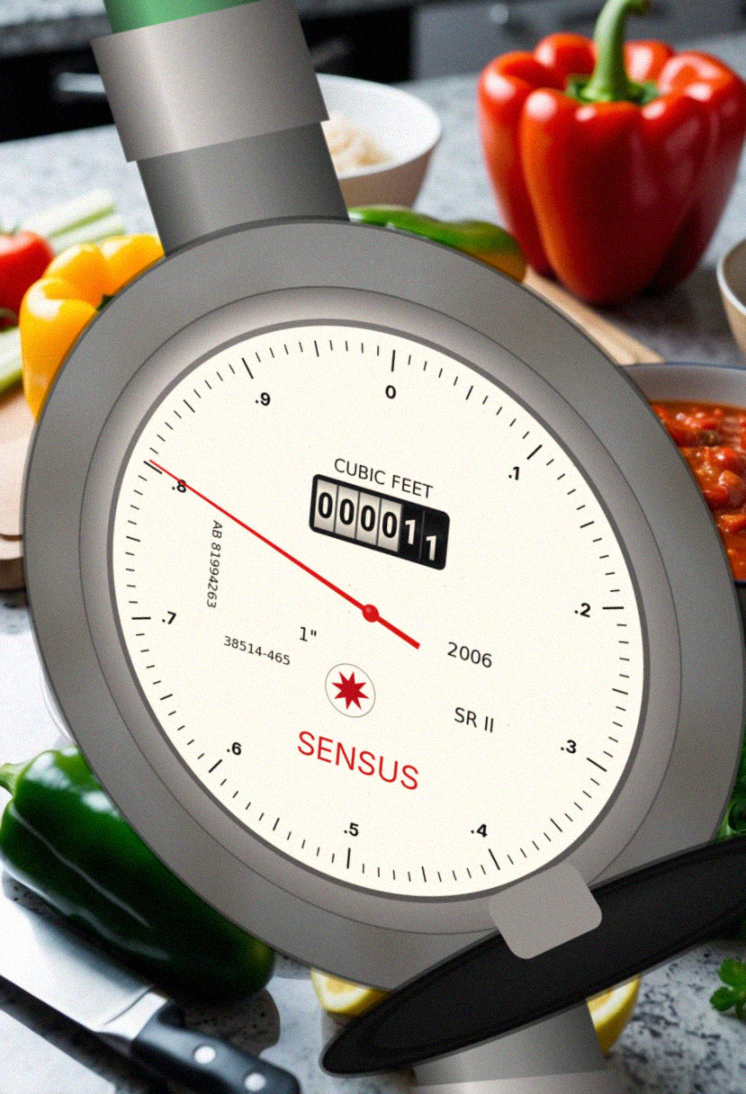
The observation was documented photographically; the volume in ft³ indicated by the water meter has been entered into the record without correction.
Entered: 10.80 ft³
